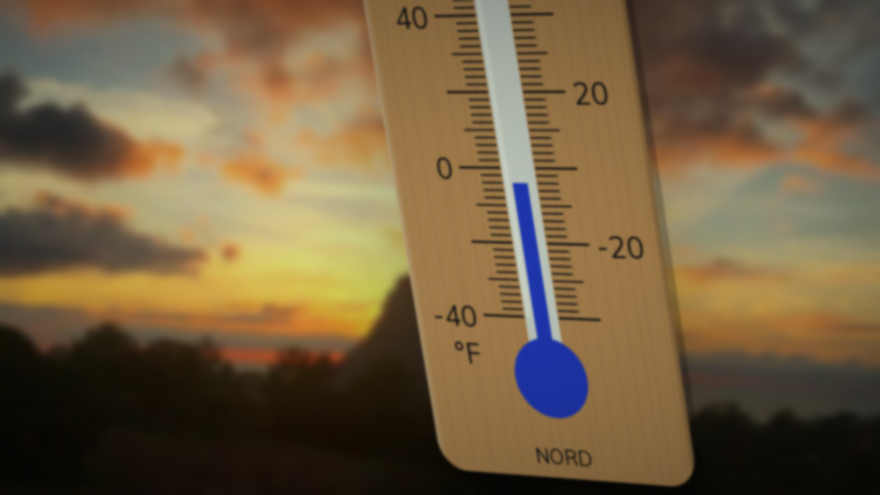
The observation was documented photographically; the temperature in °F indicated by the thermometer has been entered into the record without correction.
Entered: -4 °F
